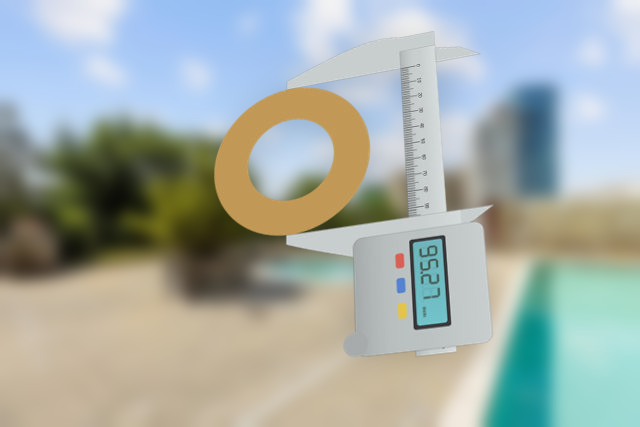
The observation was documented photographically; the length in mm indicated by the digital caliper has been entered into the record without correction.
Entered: 95.27 mm
